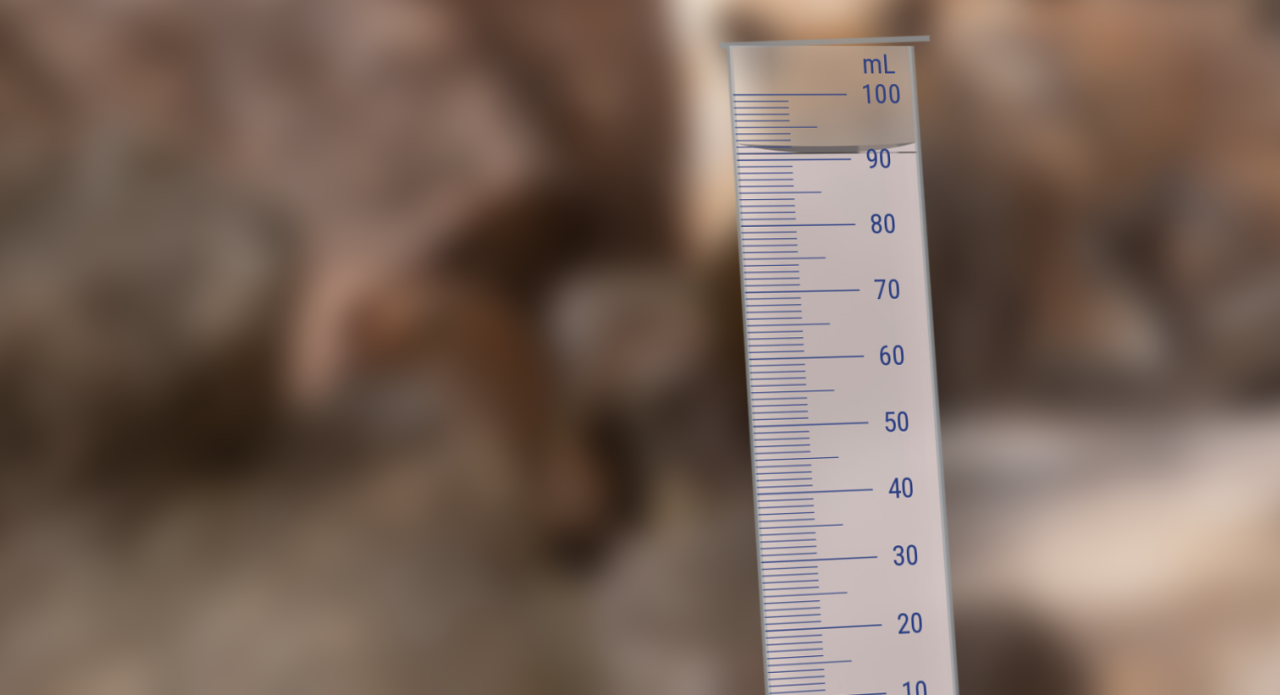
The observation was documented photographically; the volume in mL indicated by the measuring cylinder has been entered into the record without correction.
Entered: 91 mL
